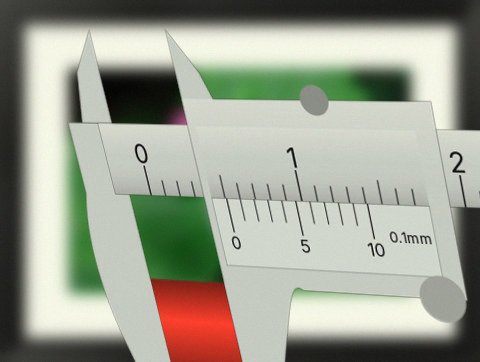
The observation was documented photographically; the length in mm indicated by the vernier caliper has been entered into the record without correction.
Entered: 5.1 mm
